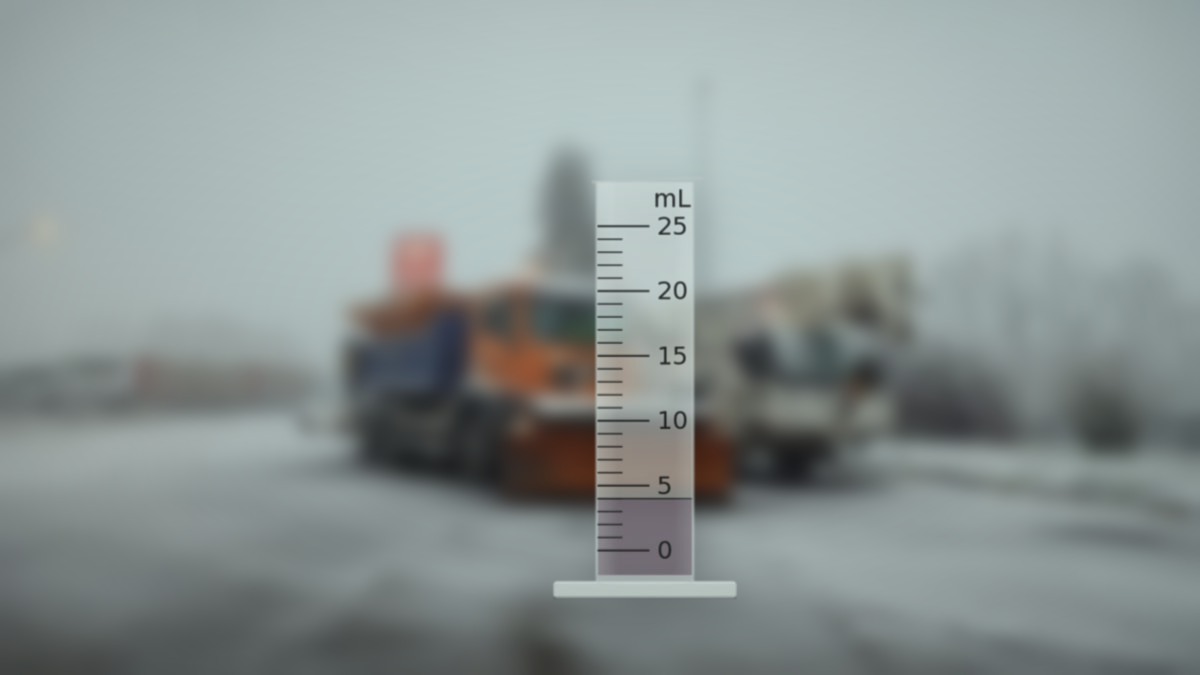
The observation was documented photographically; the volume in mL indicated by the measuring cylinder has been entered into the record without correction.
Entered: 4 mL
